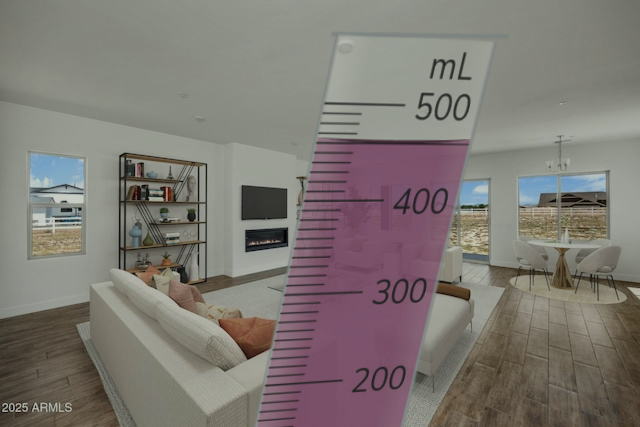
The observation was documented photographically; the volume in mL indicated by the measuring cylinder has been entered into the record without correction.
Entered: 460 mL
